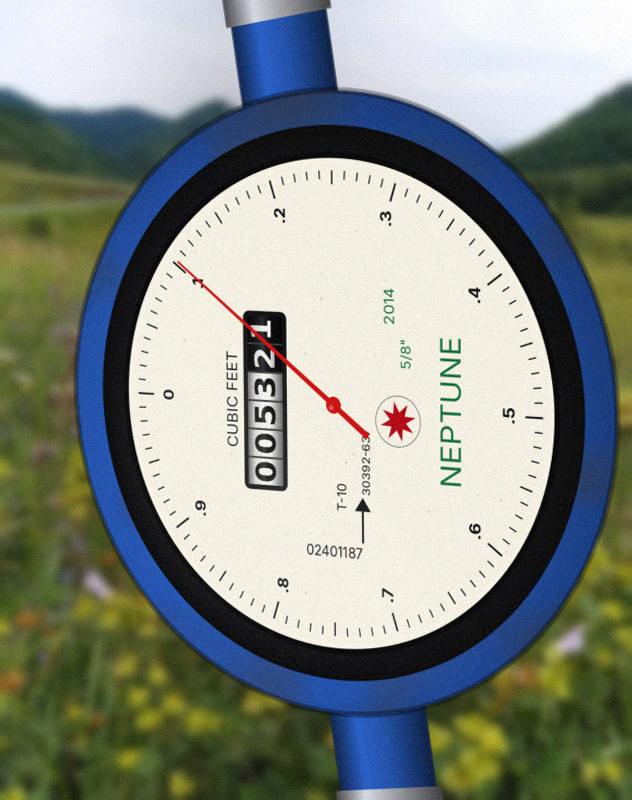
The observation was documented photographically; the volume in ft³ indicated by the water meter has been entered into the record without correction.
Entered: 5321.10 ft³
